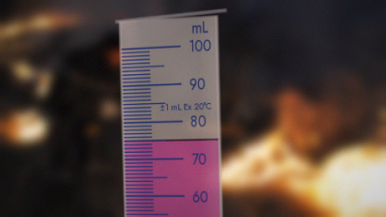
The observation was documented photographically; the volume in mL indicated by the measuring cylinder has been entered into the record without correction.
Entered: 75 mL
